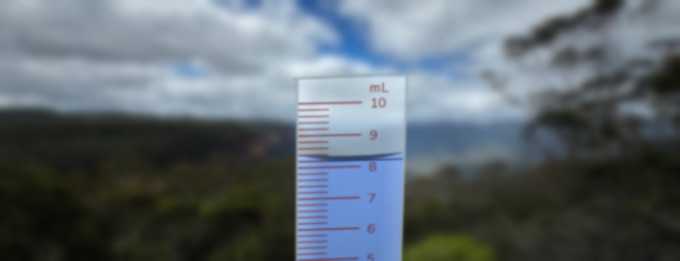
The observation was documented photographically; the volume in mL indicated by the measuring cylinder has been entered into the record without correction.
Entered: 8.2 mL
